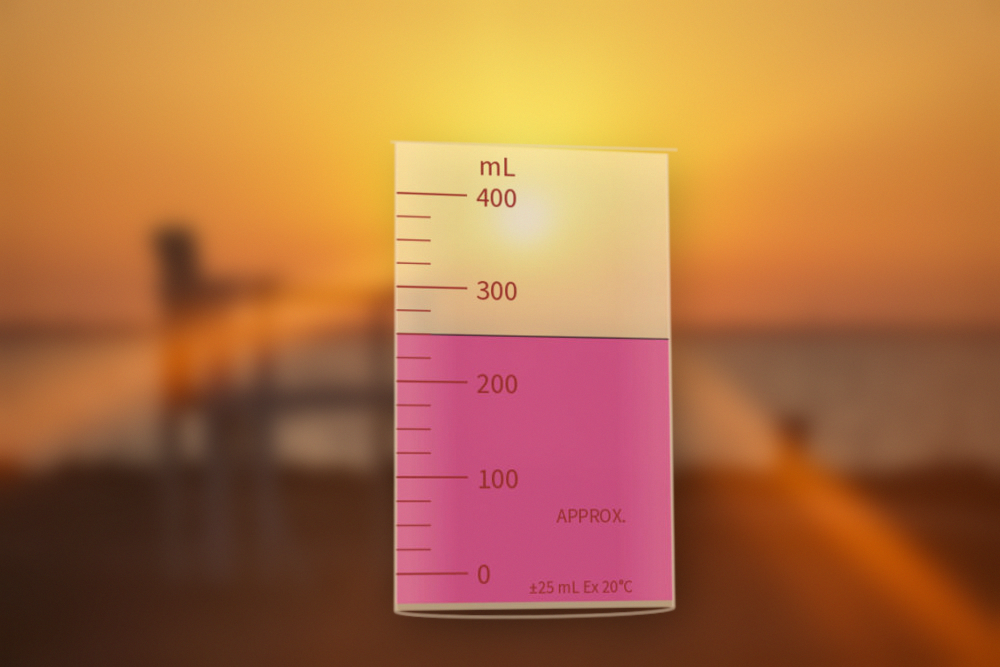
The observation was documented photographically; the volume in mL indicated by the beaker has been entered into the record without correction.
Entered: 250 mL
